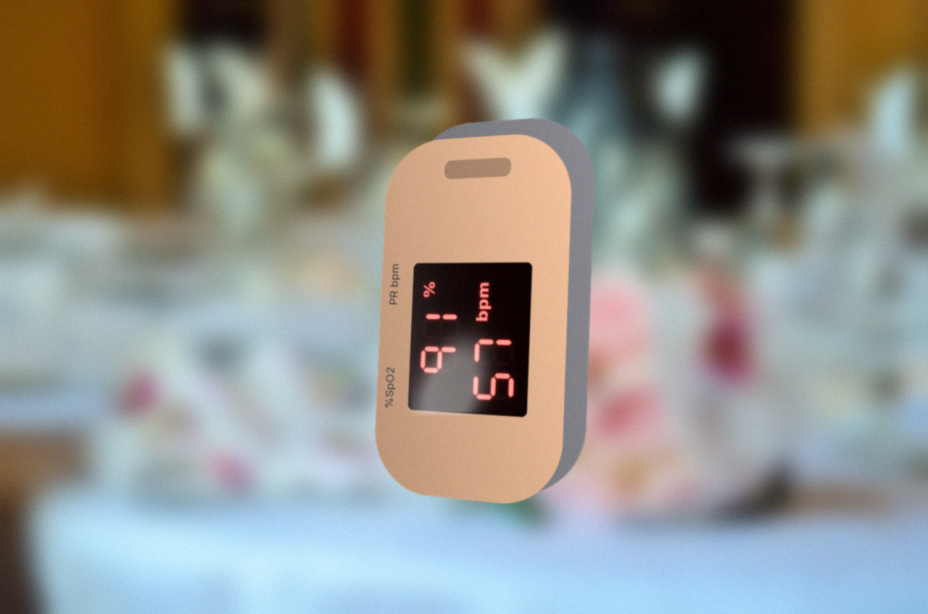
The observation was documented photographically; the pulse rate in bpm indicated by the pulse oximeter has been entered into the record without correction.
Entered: 57 bpm
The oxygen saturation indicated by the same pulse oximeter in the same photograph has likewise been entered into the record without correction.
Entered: 91 %
